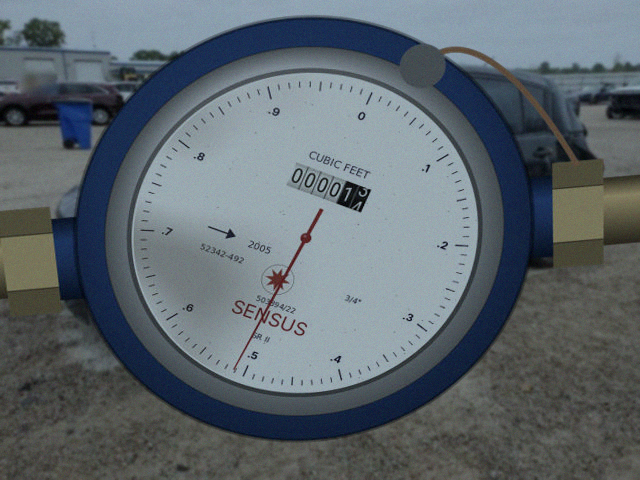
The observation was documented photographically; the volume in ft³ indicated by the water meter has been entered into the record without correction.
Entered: 13.51 ft³
